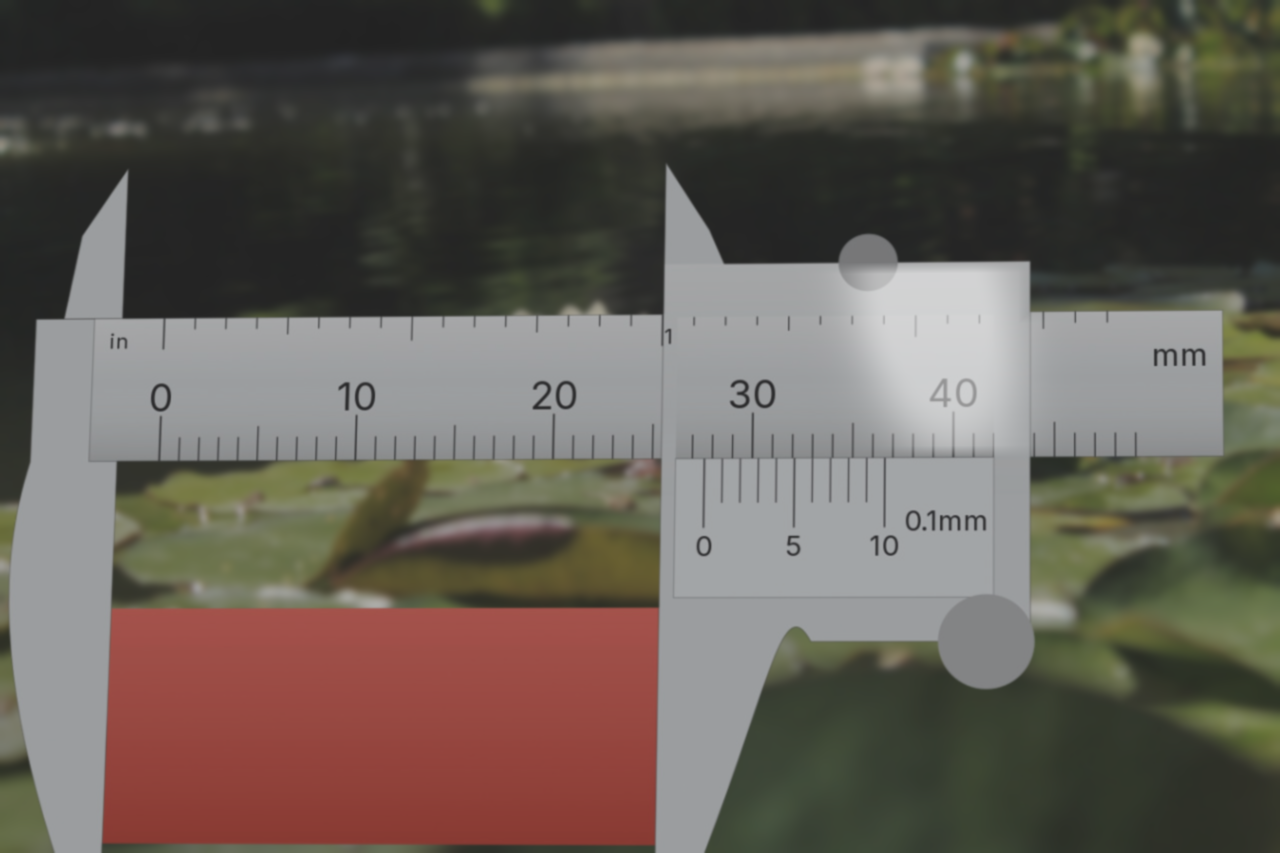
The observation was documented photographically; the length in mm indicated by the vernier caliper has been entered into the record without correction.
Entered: 27.6 mm
